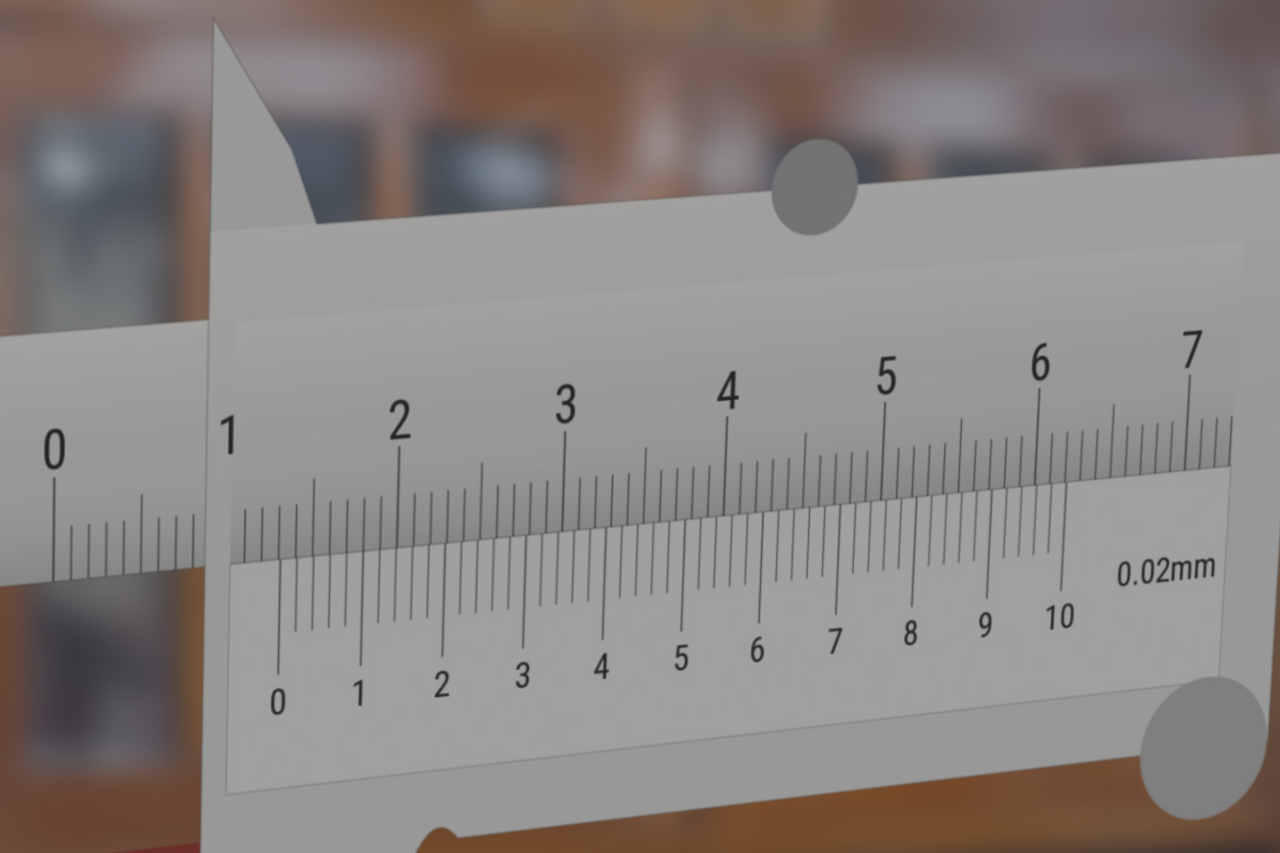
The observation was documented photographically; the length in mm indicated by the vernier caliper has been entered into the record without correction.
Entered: 13.1 mm
